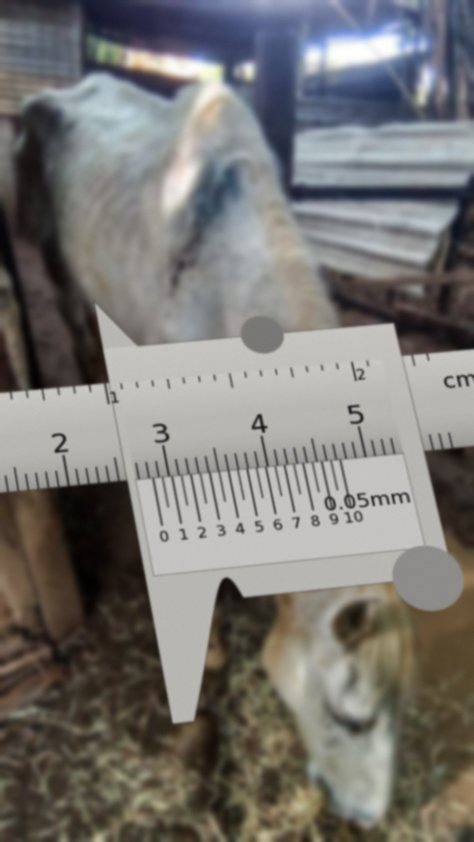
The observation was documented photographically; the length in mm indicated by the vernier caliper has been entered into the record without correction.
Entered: 28.4 mm
